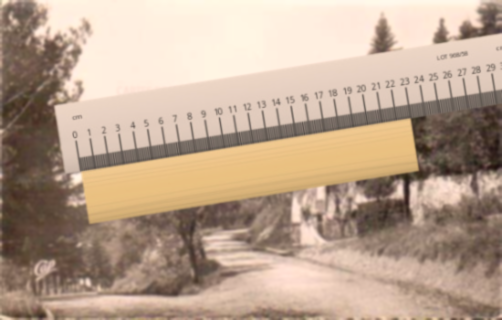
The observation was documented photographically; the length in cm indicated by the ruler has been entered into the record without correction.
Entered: 23 cm
